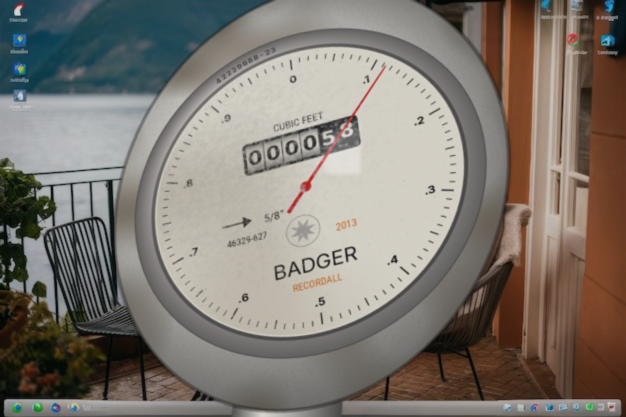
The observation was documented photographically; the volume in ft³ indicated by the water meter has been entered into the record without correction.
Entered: 58.11 ft³
